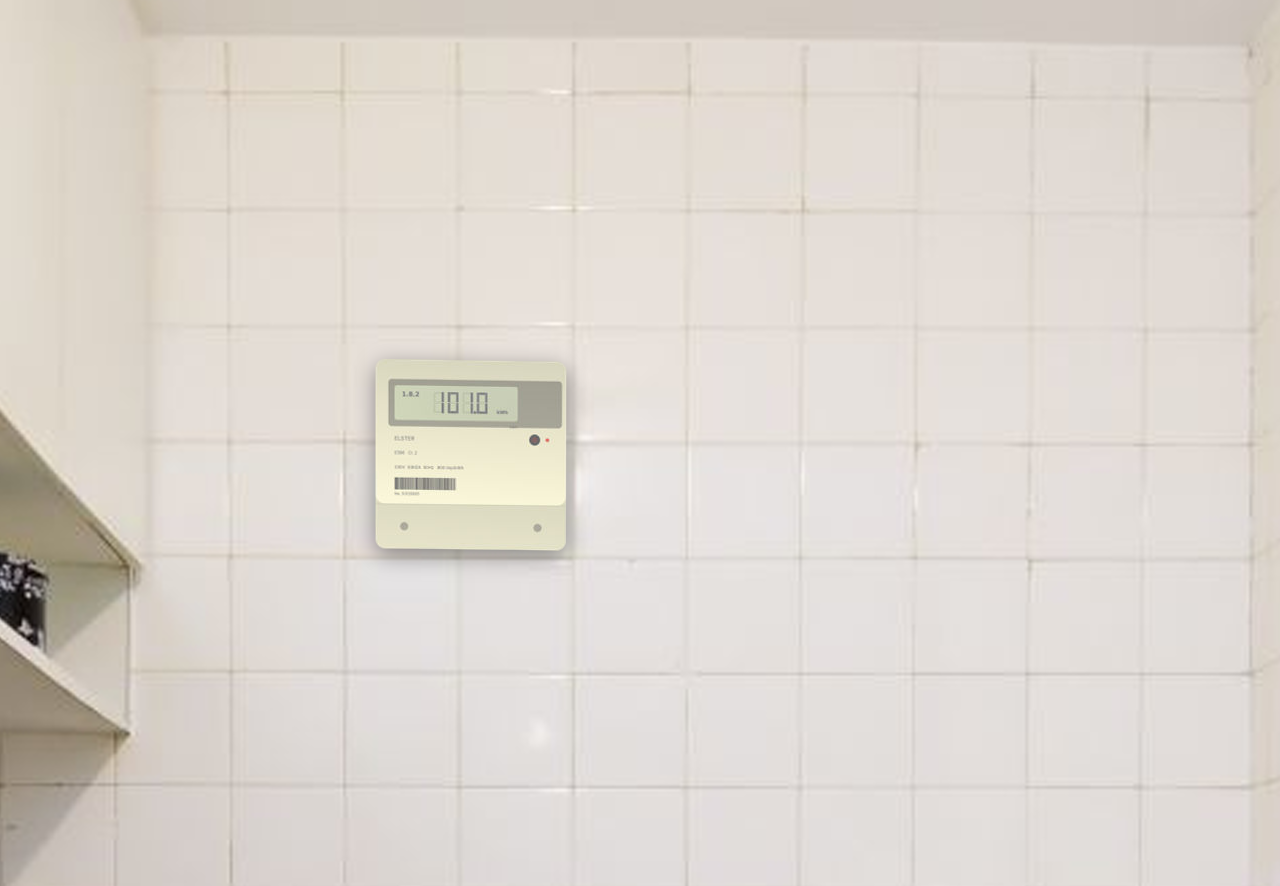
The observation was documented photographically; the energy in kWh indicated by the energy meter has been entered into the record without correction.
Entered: 101.0 kWh
